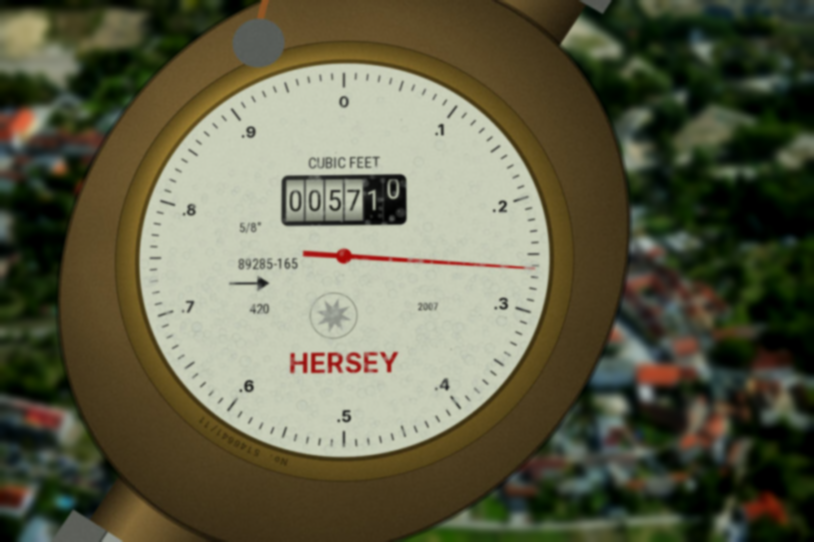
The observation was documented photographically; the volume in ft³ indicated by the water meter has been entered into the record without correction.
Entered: 5710.26 ft³
